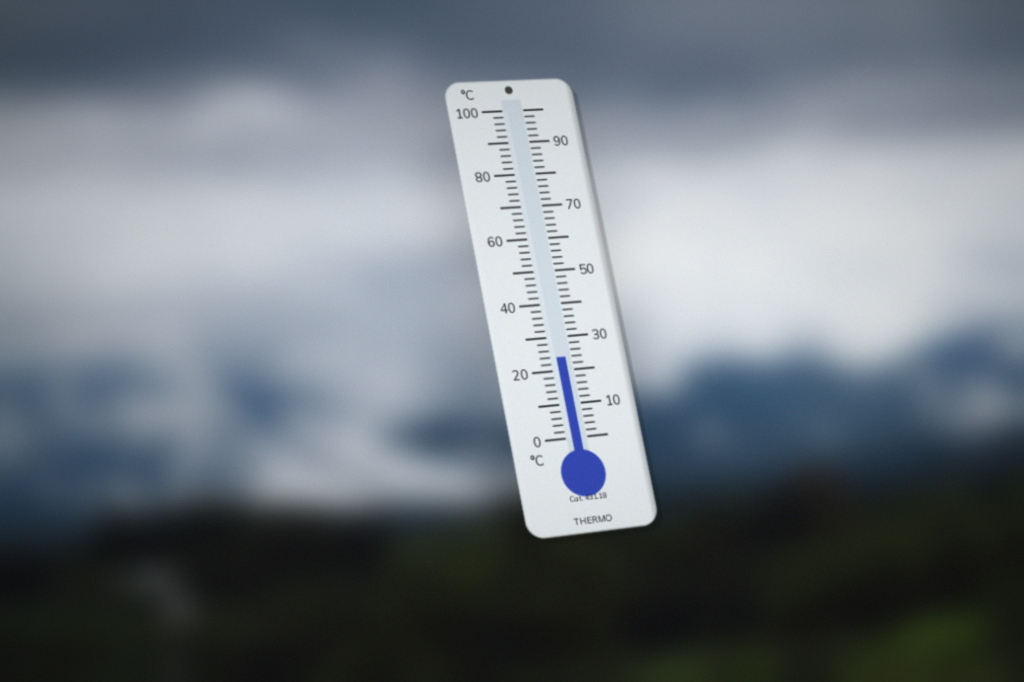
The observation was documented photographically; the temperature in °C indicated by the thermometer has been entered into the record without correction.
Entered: 24 °C
